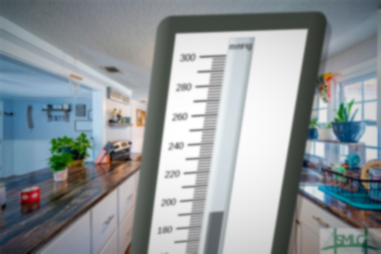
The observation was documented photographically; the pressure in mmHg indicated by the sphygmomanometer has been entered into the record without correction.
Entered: 190 mmHg
